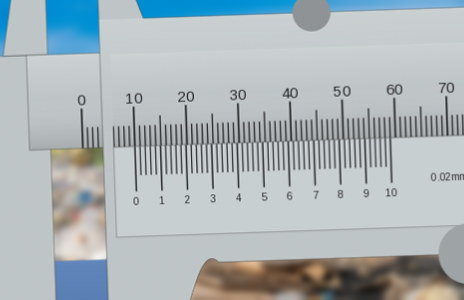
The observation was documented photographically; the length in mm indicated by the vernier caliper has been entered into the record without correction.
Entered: 10.0 mm
